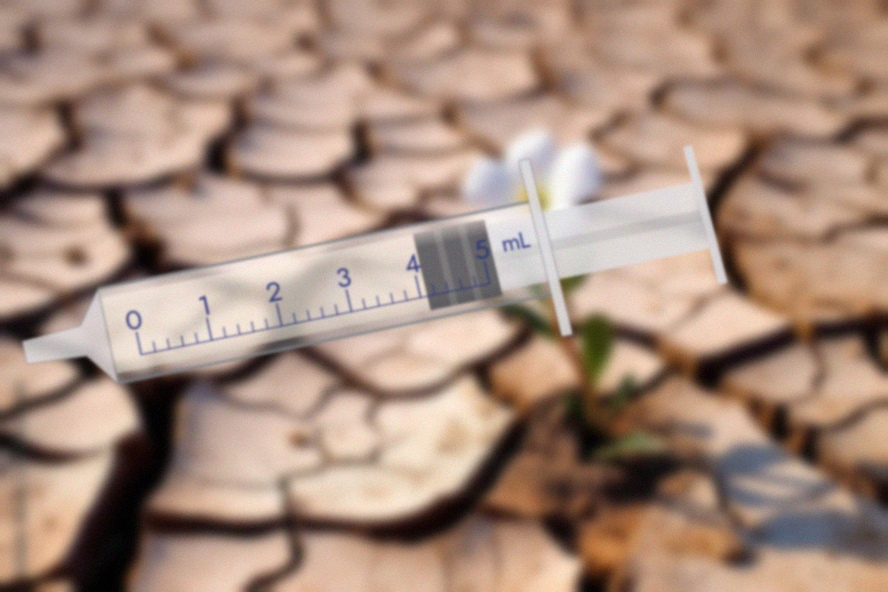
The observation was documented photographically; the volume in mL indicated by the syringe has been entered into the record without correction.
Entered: 4.1 mL
